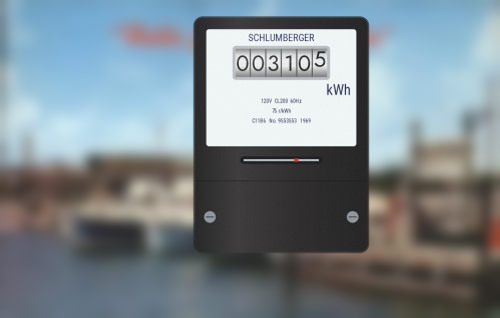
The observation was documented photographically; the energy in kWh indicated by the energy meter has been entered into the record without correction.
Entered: 3105 kWh
